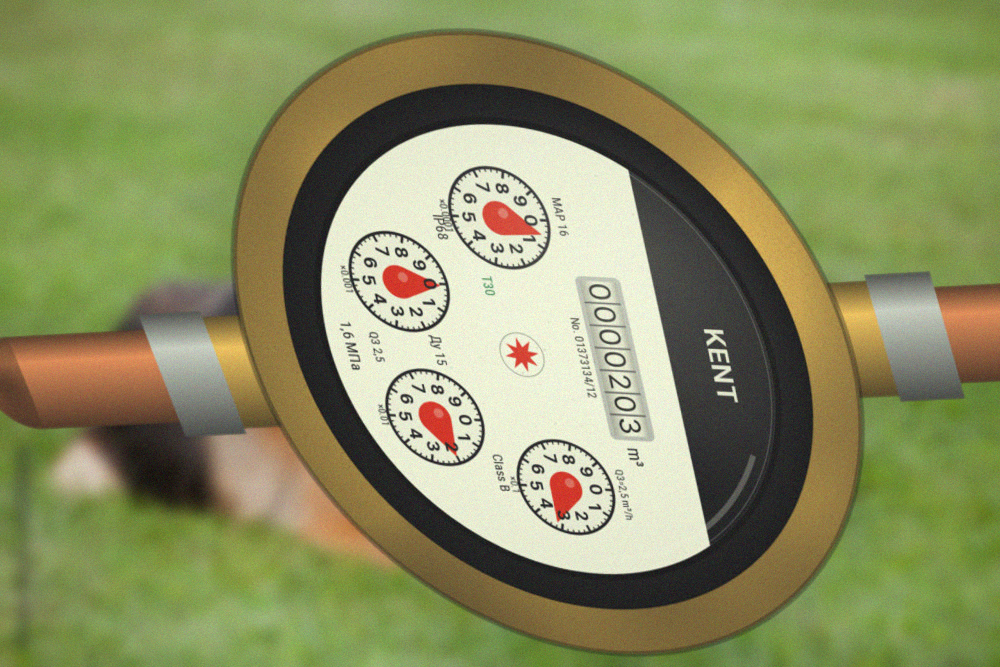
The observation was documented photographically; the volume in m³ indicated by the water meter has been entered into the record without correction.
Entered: 203.3200 m³
